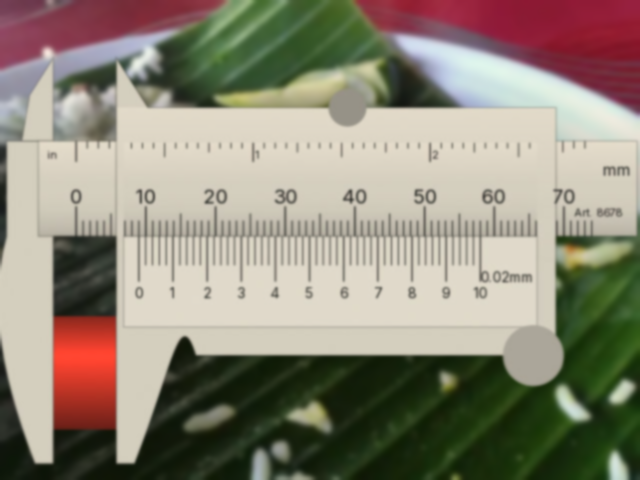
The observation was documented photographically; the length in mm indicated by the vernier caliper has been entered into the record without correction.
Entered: 9.0 mm
